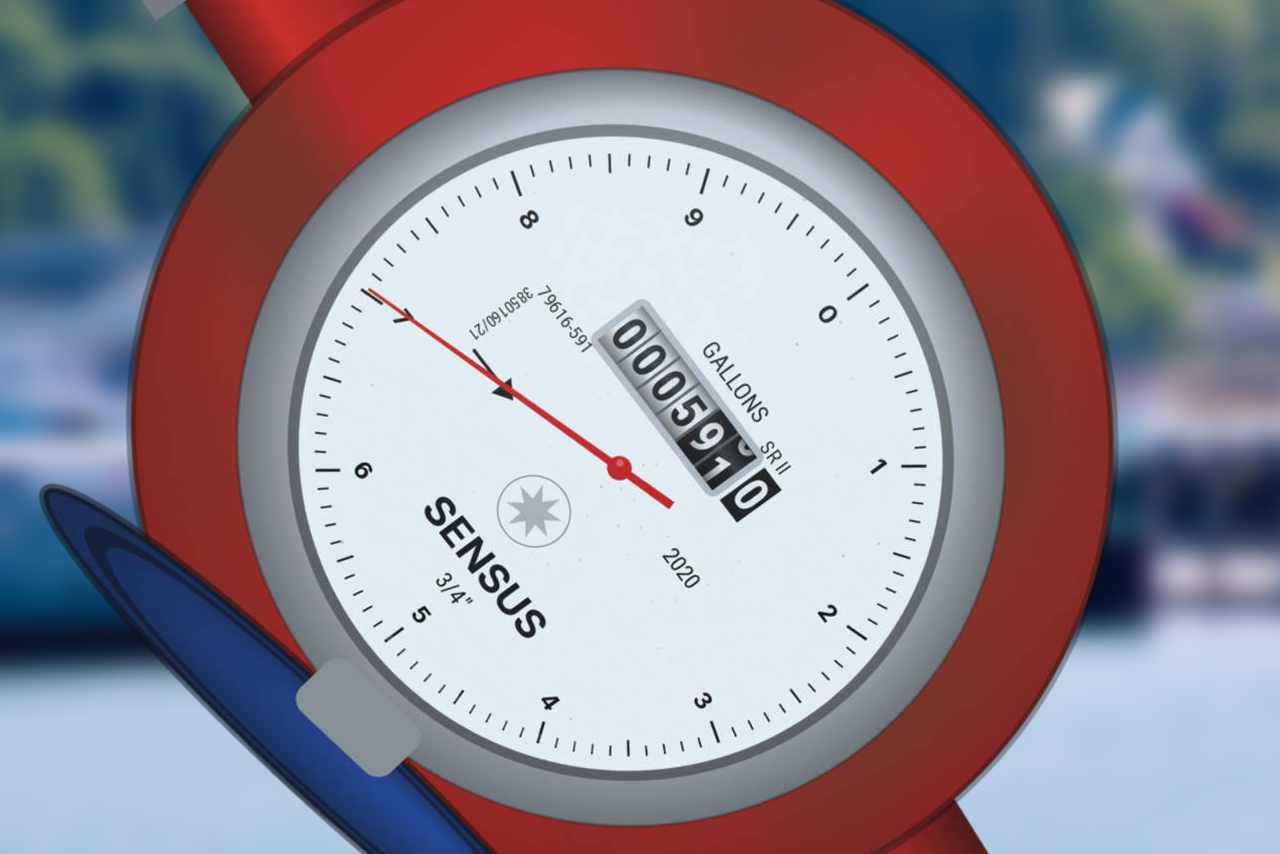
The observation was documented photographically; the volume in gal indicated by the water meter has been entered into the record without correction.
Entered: 5907.0 gal
